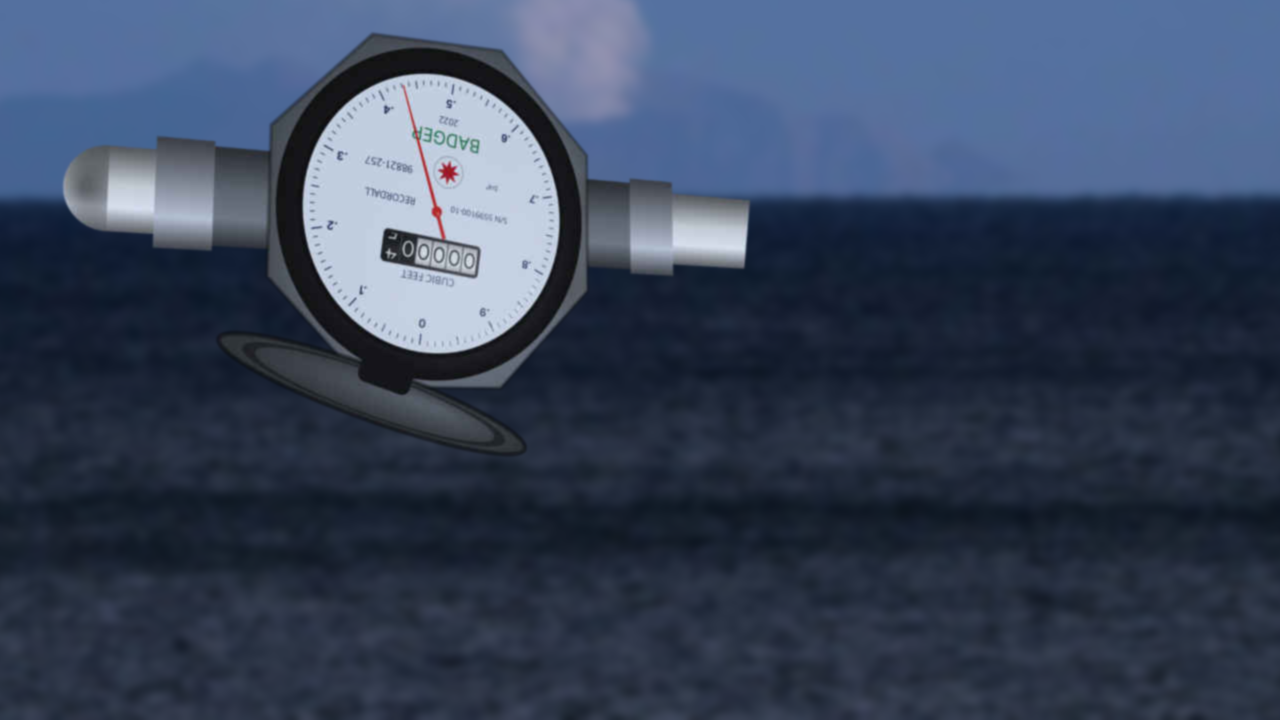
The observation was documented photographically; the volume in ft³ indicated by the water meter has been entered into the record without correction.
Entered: 4.43 ft³
